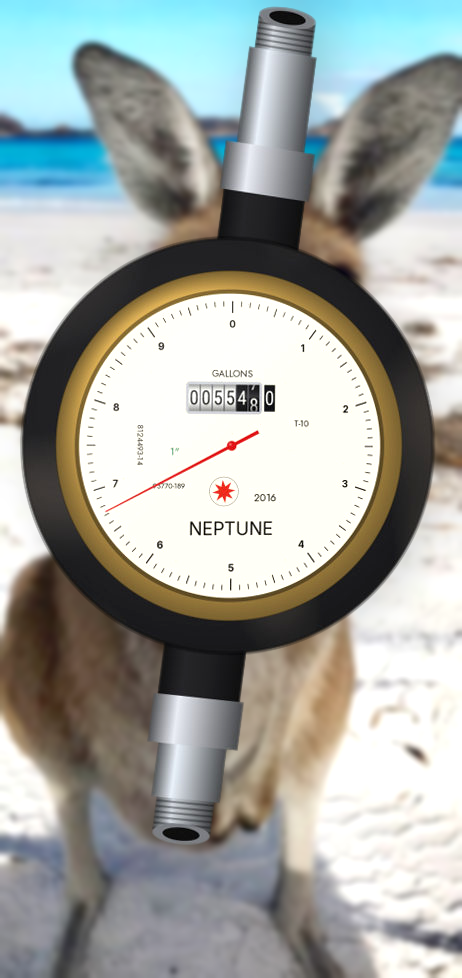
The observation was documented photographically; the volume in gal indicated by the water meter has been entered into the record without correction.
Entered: 55476.7 gal
